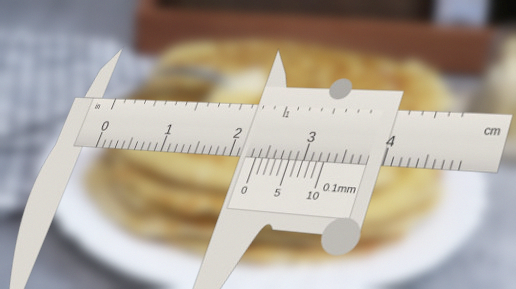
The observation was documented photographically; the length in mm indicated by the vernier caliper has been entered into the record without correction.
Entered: 23.6 mm
